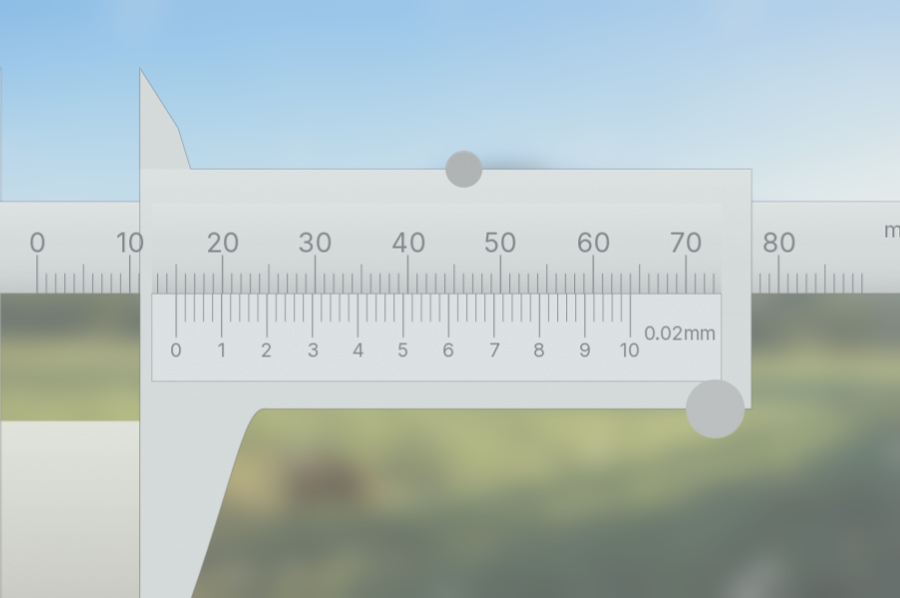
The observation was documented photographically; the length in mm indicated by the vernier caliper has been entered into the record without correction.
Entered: 15.0 mm
